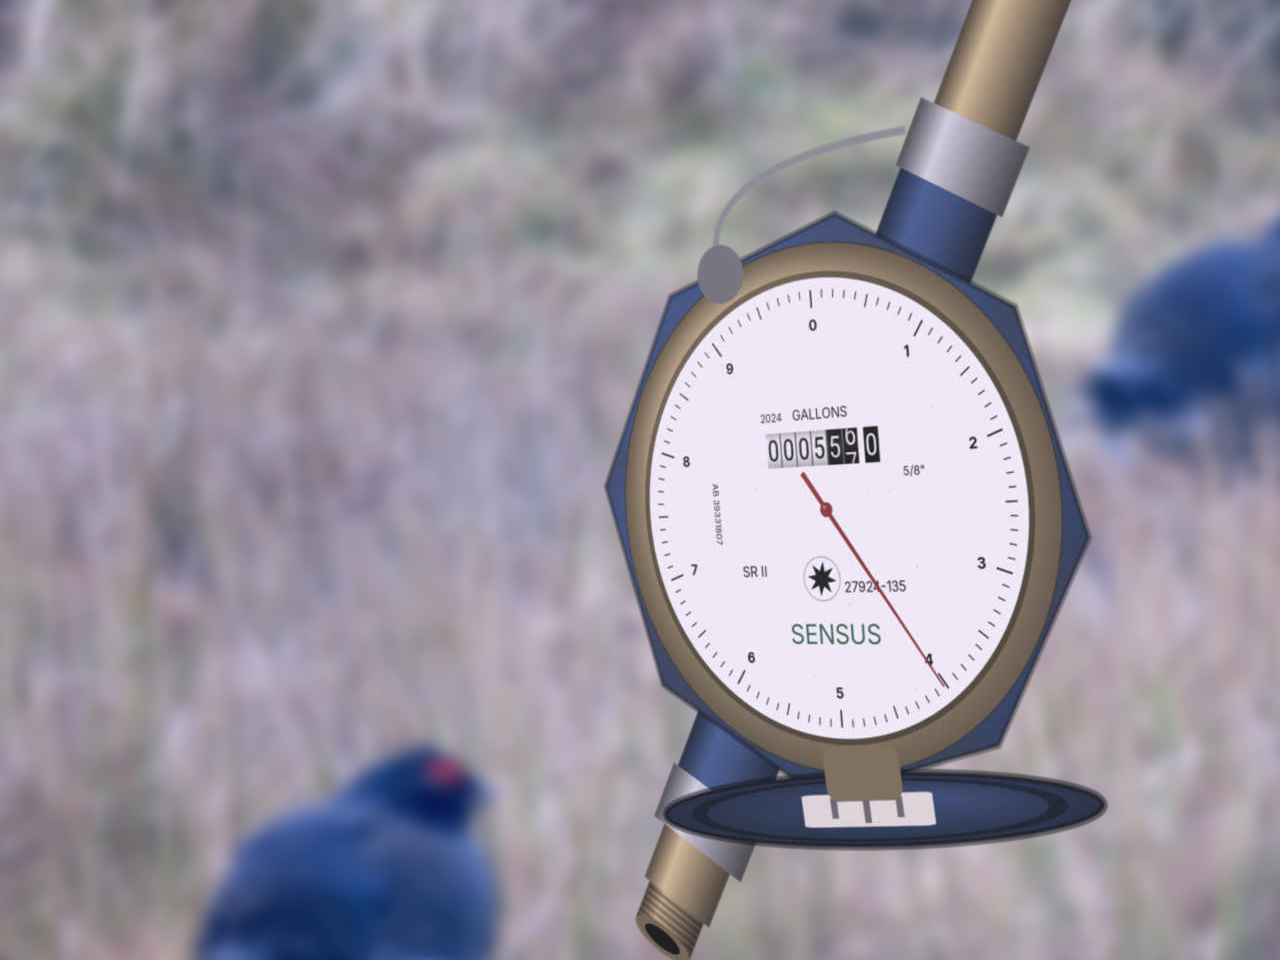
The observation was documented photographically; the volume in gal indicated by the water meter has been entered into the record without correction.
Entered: 5564.0 gal
